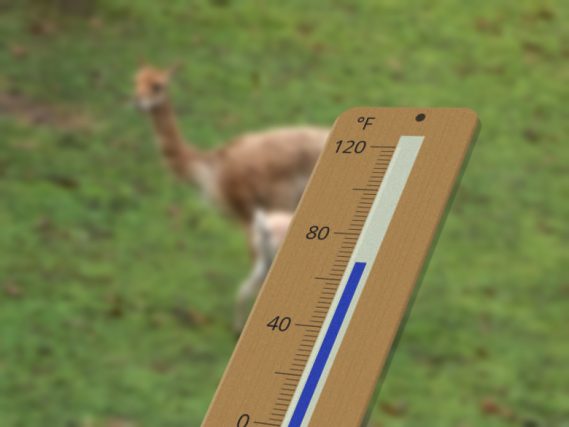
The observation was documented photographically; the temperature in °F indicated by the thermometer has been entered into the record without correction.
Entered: 68 °F
